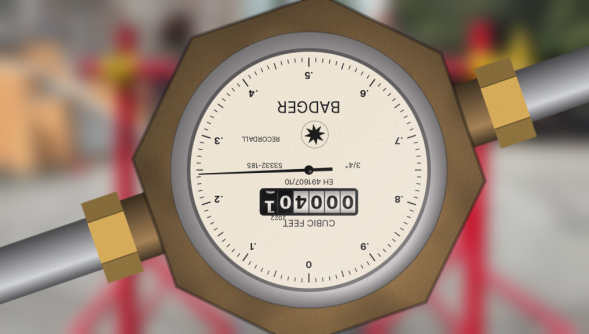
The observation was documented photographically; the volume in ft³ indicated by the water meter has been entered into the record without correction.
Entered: 401.24 ft³
